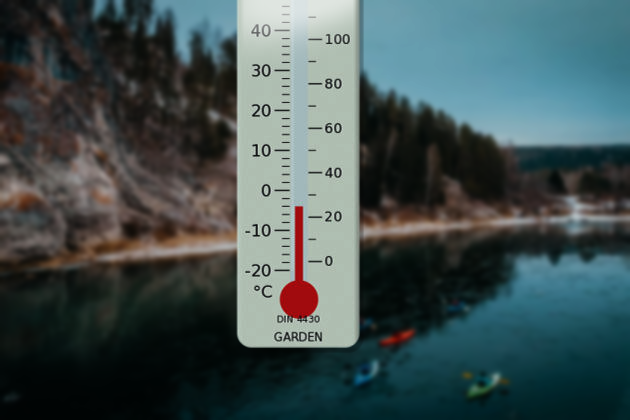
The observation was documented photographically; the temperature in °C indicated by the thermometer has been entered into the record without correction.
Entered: -4 °C
